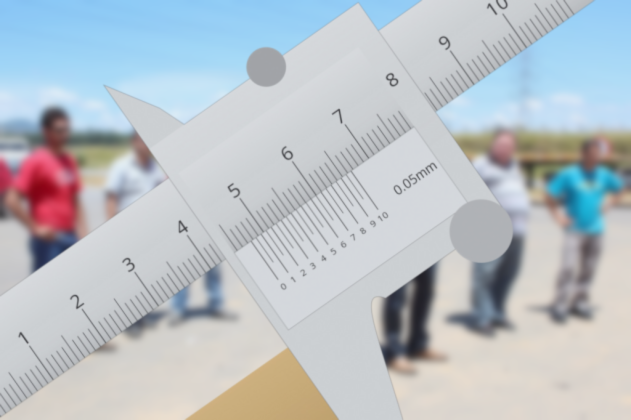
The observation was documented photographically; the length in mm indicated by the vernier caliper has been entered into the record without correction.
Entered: 47.6 mm
